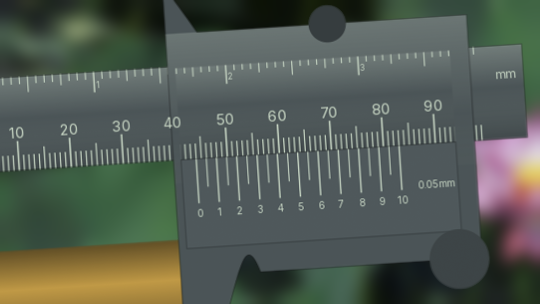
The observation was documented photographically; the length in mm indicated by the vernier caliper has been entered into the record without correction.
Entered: 44.0 mm
